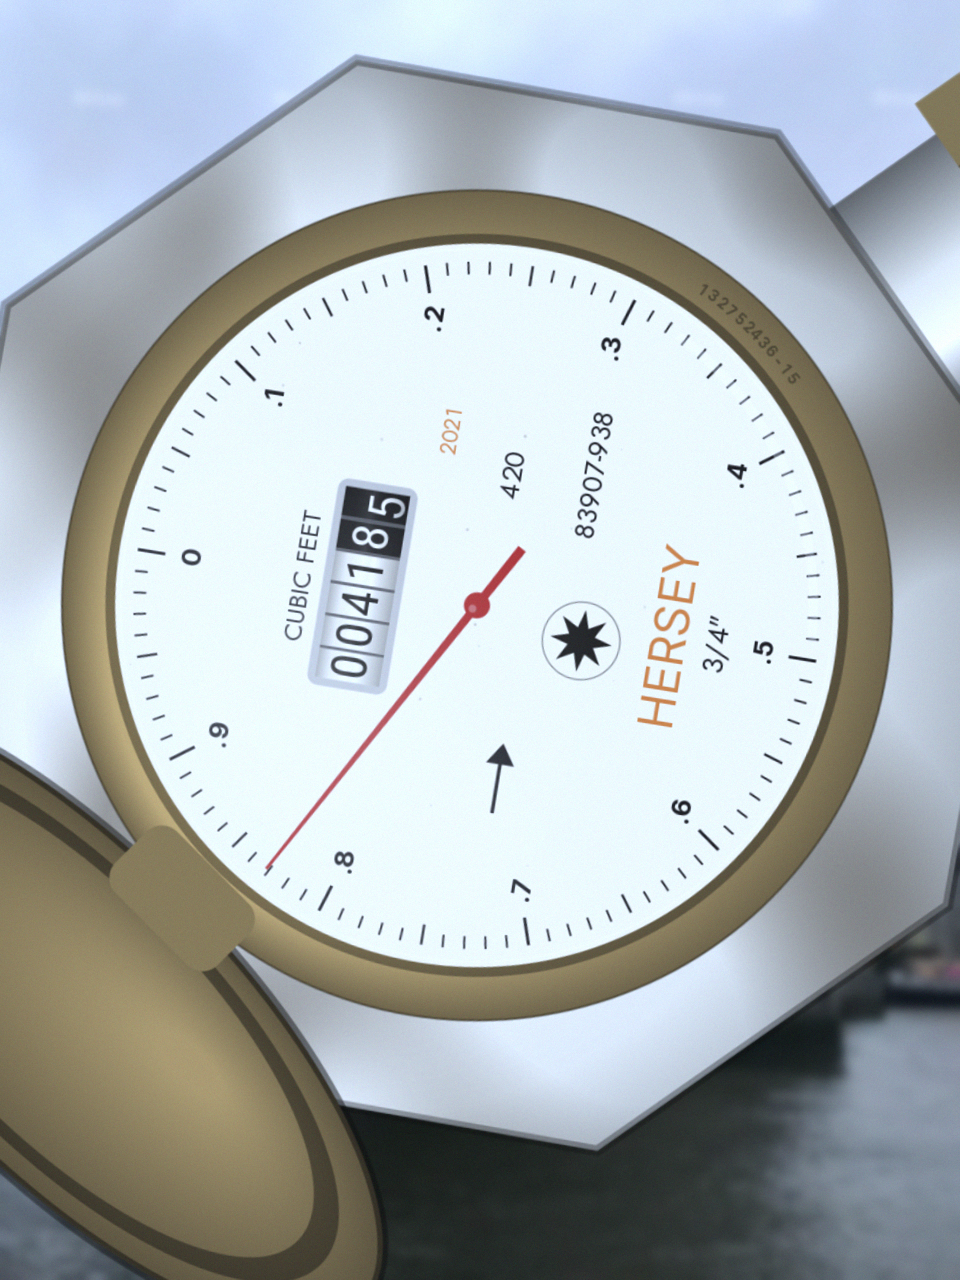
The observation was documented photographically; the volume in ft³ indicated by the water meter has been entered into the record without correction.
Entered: 4184.83 ft³
